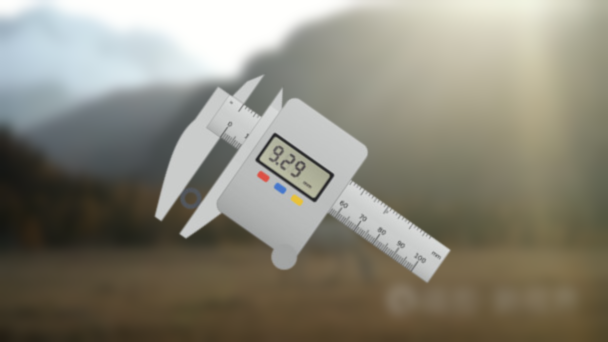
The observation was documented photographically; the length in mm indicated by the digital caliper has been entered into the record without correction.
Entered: 9.29 mm
